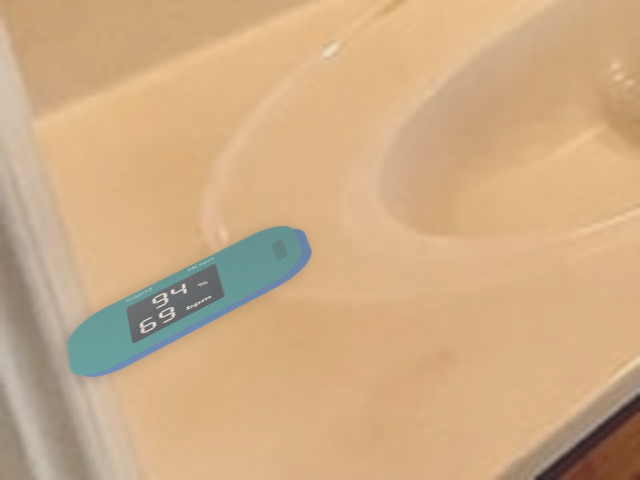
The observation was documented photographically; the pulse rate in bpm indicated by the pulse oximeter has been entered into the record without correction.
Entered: 69 bpm
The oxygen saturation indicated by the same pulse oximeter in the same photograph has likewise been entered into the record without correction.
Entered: 94 %
